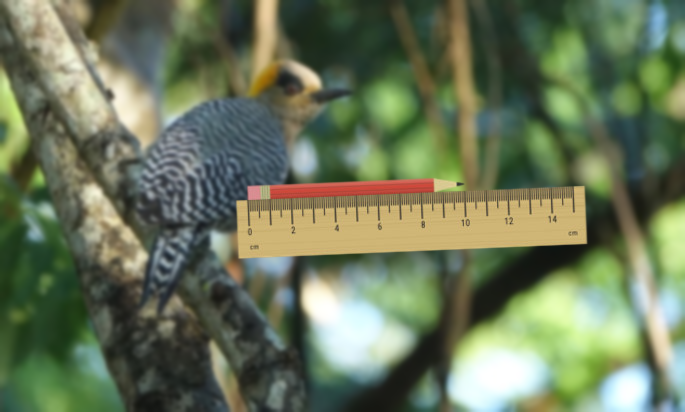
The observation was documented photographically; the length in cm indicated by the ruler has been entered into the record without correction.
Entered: 10 cm
